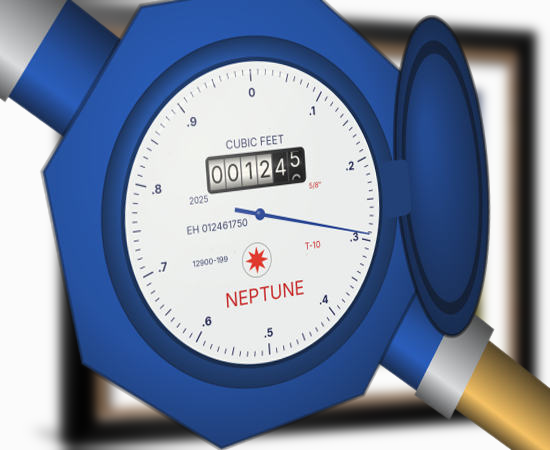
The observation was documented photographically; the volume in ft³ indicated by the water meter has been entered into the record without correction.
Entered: 1245.29 ft³
